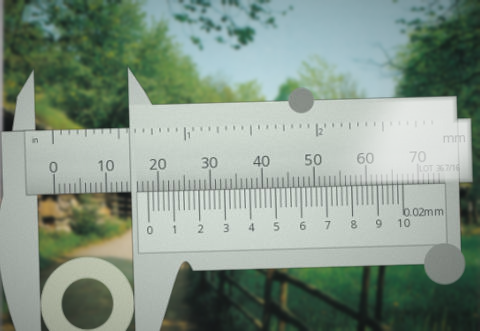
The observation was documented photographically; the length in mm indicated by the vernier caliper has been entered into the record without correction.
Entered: 18.0 mm
